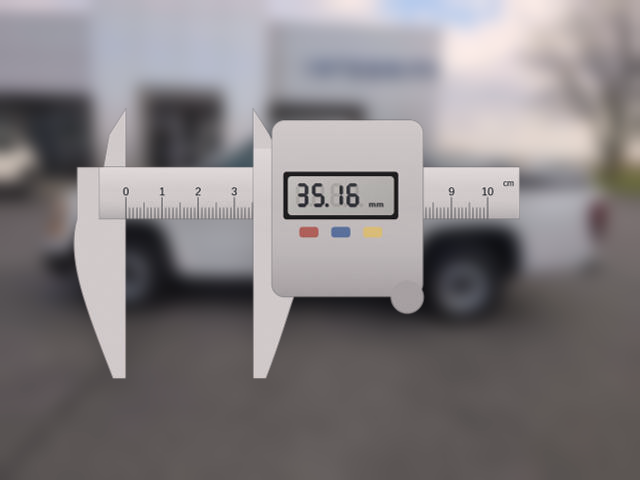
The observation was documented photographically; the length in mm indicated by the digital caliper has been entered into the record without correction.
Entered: 35.16 mm
